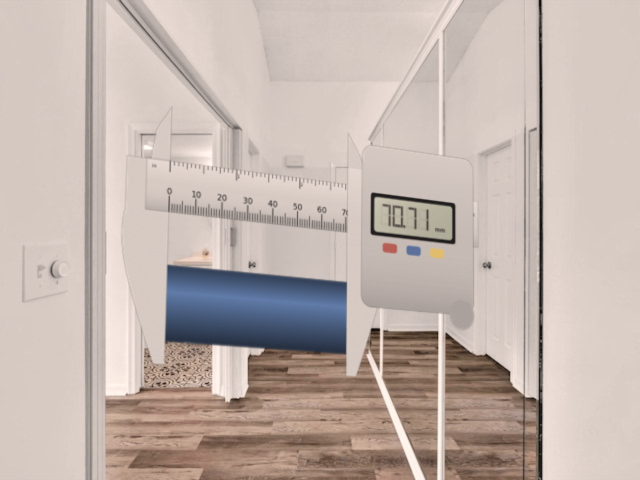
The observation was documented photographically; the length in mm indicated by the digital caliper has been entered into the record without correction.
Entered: 70.71 mm
